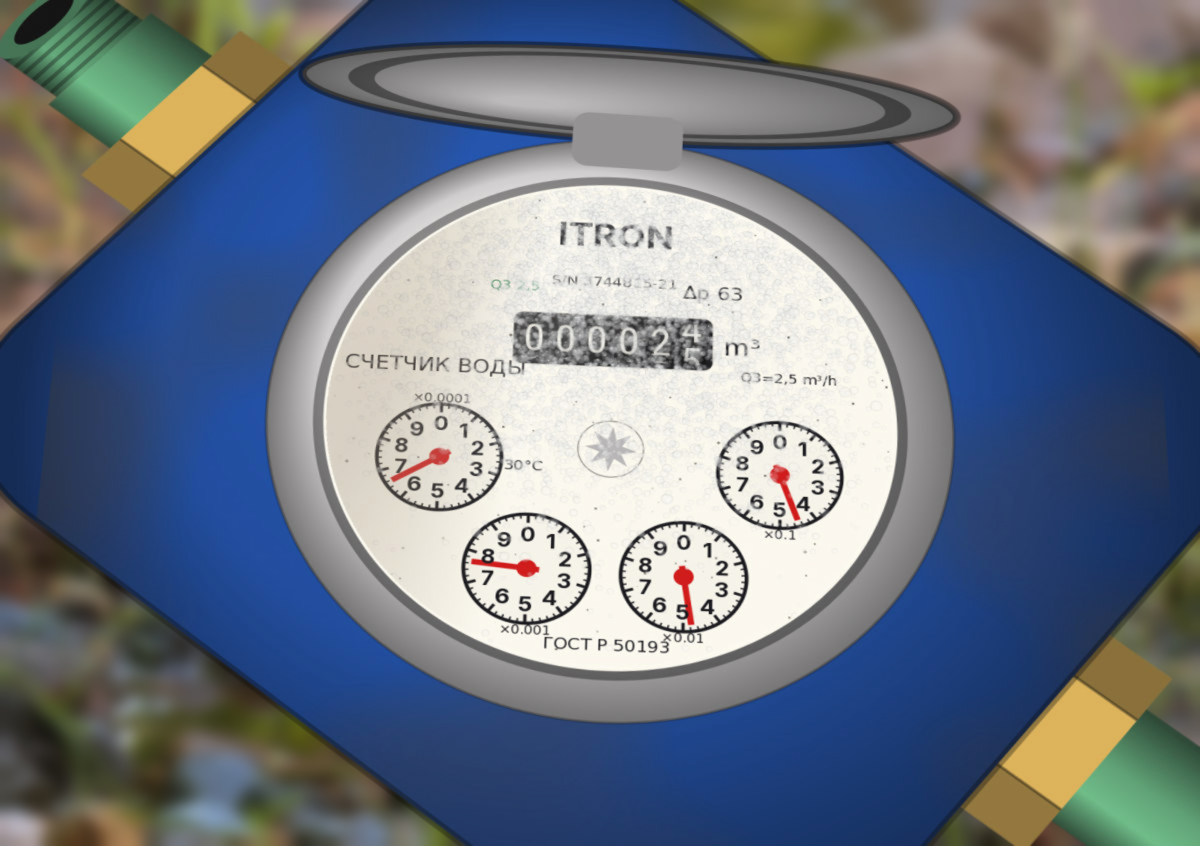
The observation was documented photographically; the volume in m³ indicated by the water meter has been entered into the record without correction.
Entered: 24.4476 m³
